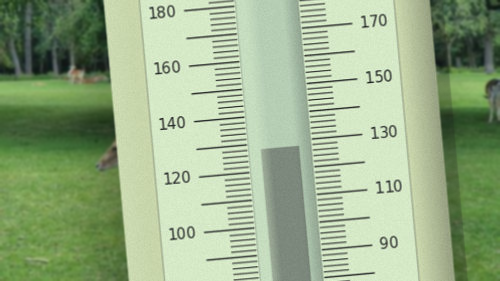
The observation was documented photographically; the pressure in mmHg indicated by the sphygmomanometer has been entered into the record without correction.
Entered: 128 mmHg
